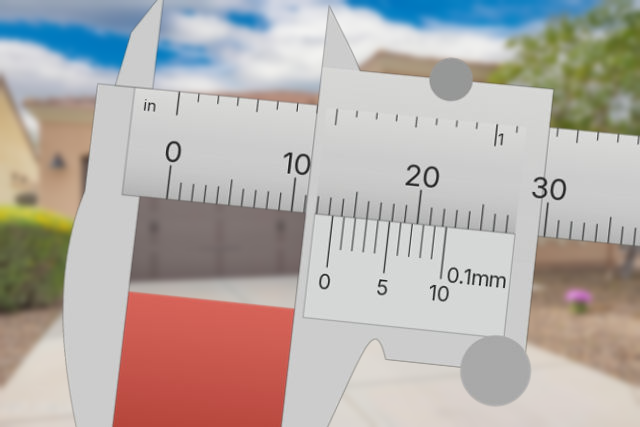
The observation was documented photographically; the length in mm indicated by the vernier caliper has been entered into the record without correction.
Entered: 13.3 mm
